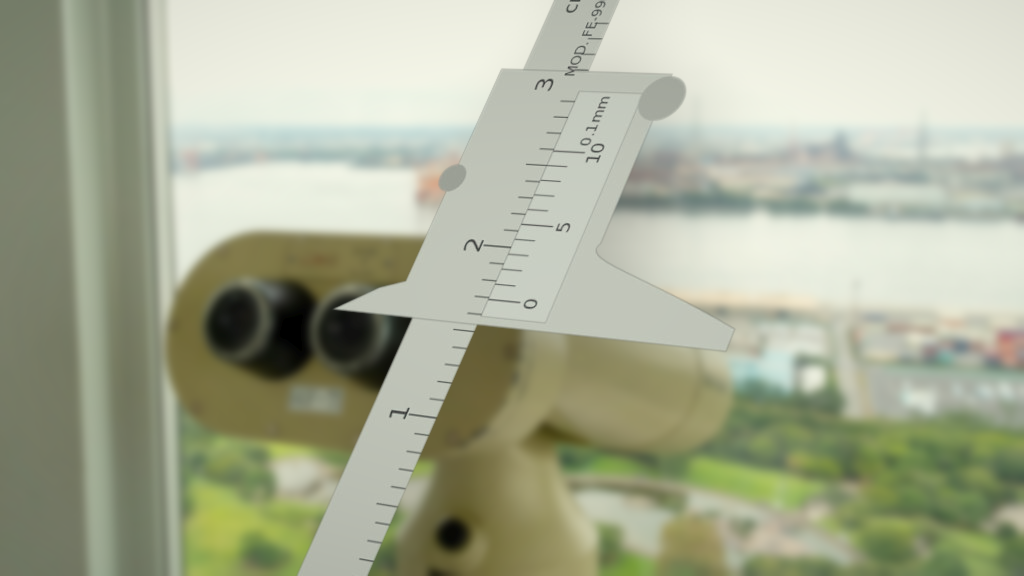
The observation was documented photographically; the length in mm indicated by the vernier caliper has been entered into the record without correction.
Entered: 16.9 mm
